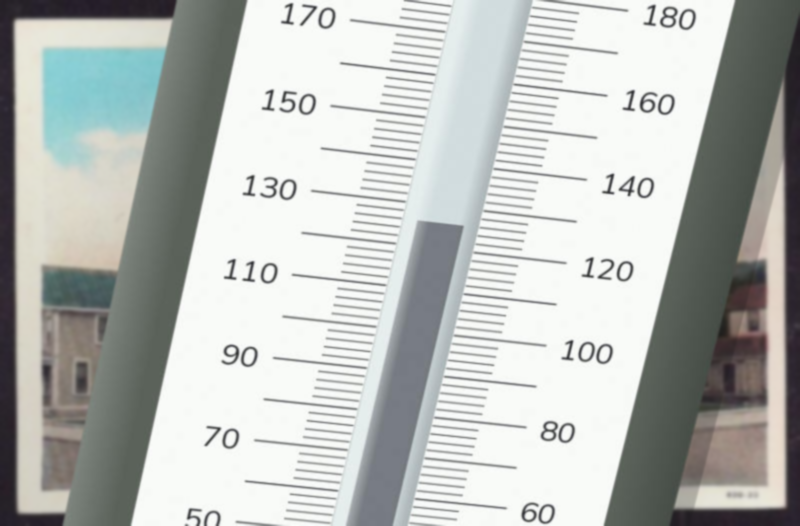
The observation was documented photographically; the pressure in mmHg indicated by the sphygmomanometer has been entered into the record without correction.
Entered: 126 mmHg
